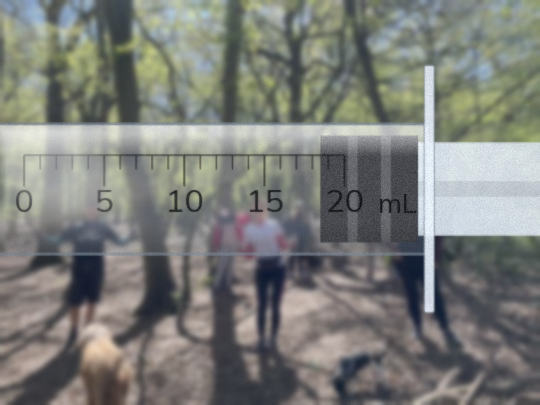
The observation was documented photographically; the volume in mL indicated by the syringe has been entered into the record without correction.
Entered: 18.5 mL
